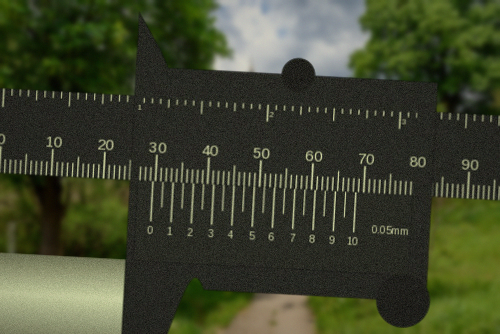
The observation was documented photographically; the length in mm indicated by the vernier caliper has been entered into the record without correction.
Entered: 29.5 mm
